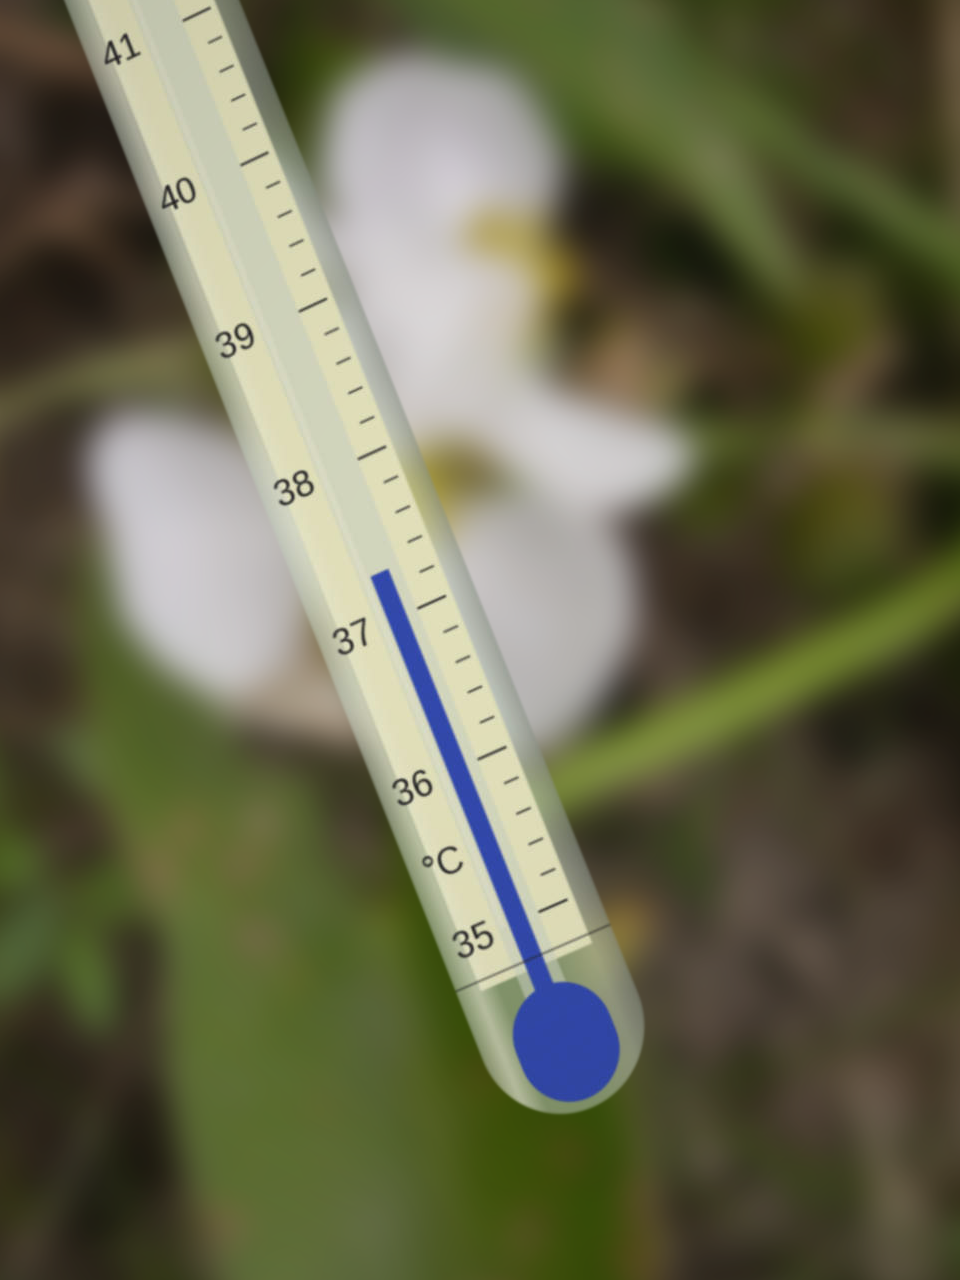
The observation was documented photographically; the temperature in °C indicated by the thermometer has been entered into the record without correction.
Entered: 37.3 °C
